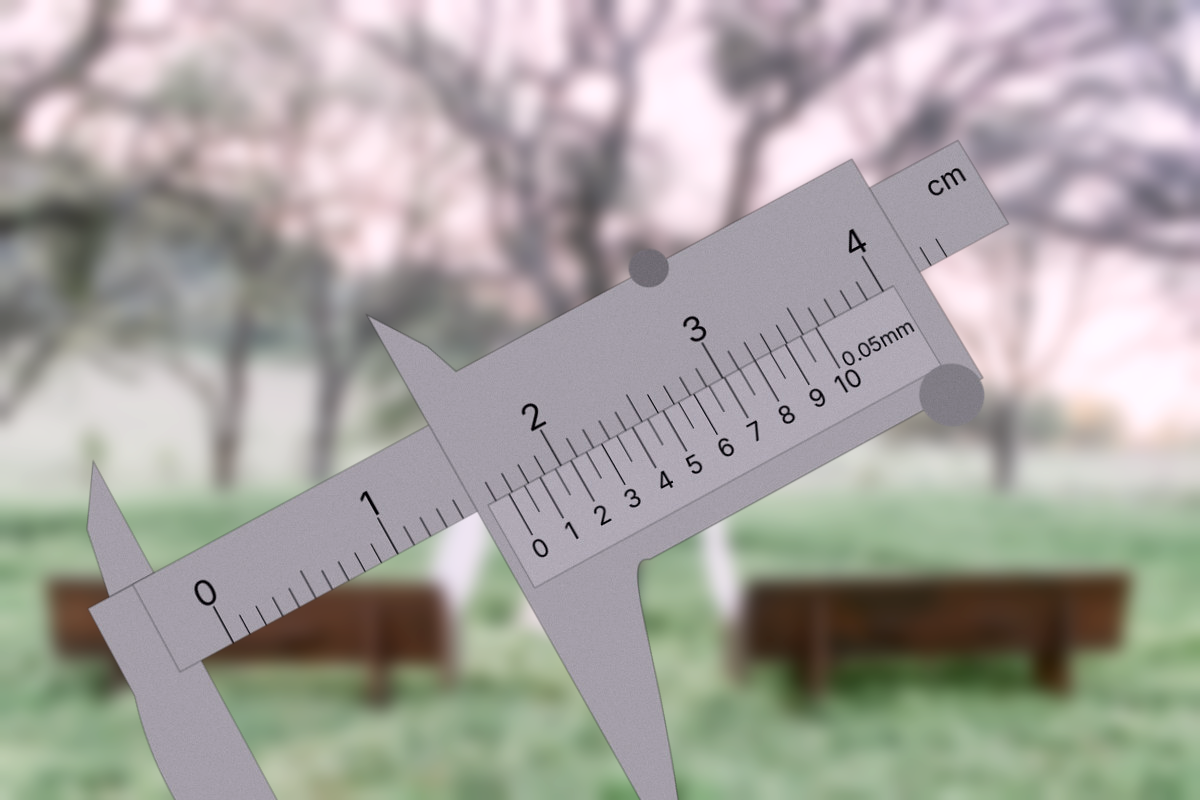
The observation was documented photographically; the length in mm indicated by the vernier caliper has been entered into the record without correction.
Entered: 16.8 mm
